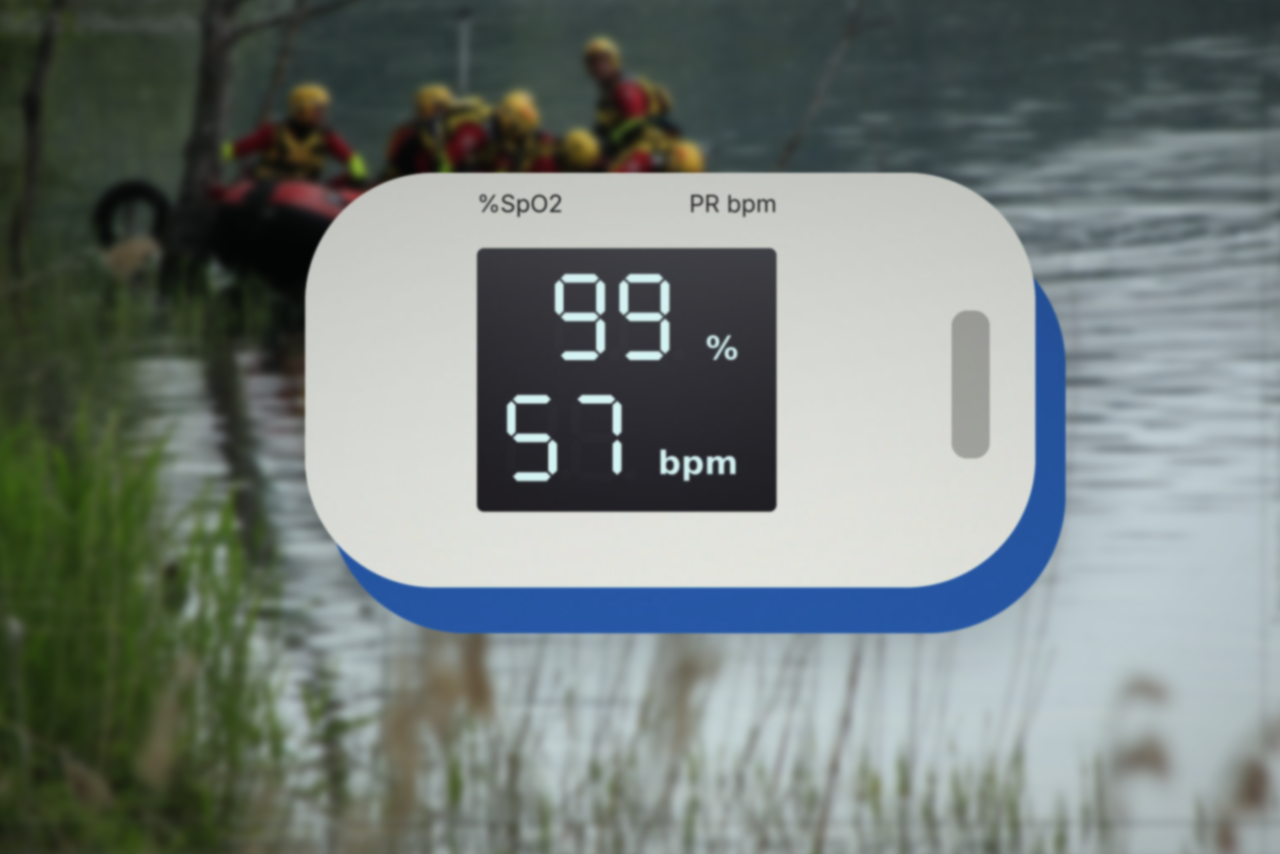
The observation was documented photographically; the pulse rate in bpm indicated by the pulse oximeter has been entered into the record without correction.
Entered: 57 bpm
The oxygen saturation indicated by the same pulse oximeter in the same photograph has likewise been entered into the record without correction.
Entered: 99 %
